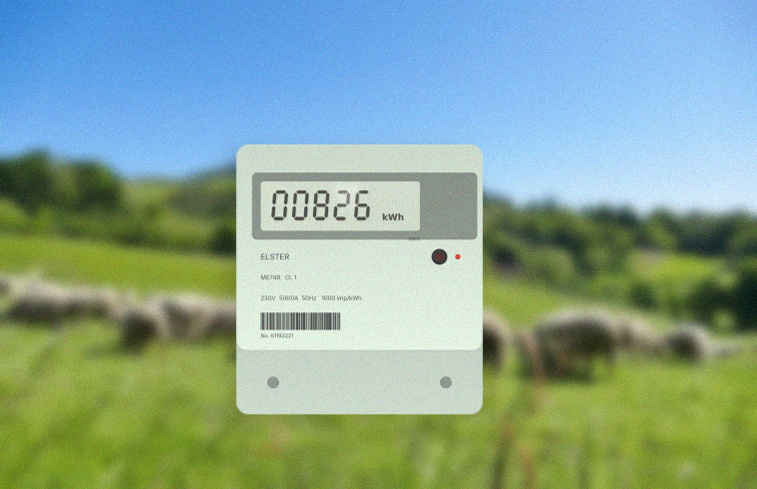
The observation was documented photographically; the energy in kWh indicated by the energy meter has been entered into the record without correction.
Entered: 826 kWh
